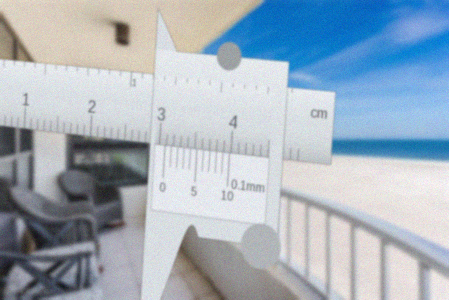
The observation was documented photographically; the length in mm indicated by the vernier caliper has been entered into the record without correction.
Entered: 30.8 mm
